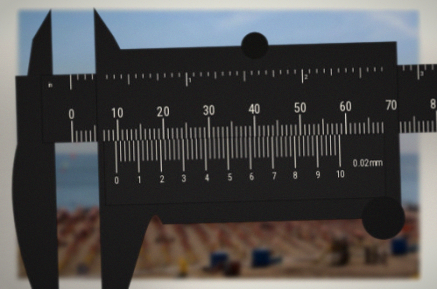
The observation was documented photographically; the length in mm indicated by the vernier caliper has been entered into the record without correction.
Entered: 9.5 mm
